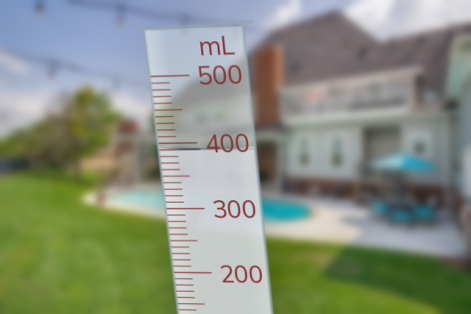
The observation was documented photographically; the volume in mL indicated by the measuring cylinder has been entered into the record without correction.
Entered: 390 mL
